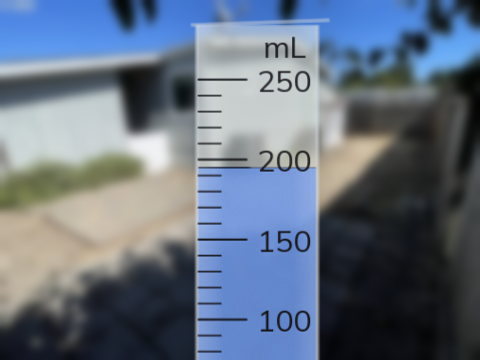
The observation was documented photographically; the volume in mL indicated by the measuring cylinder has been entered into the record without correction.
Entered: 195 mL
